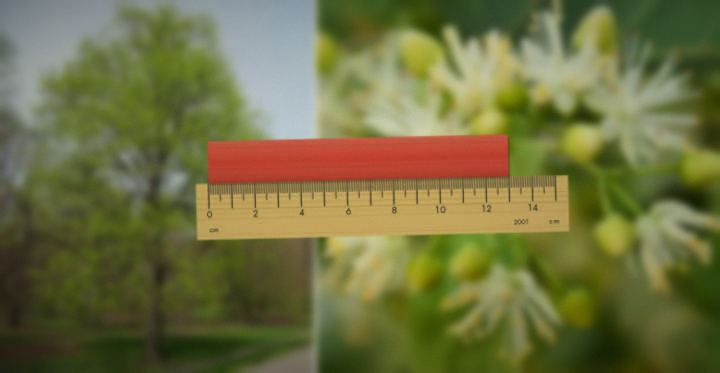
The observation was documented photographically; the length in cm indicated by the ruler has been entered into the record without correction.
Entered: 13 cm
